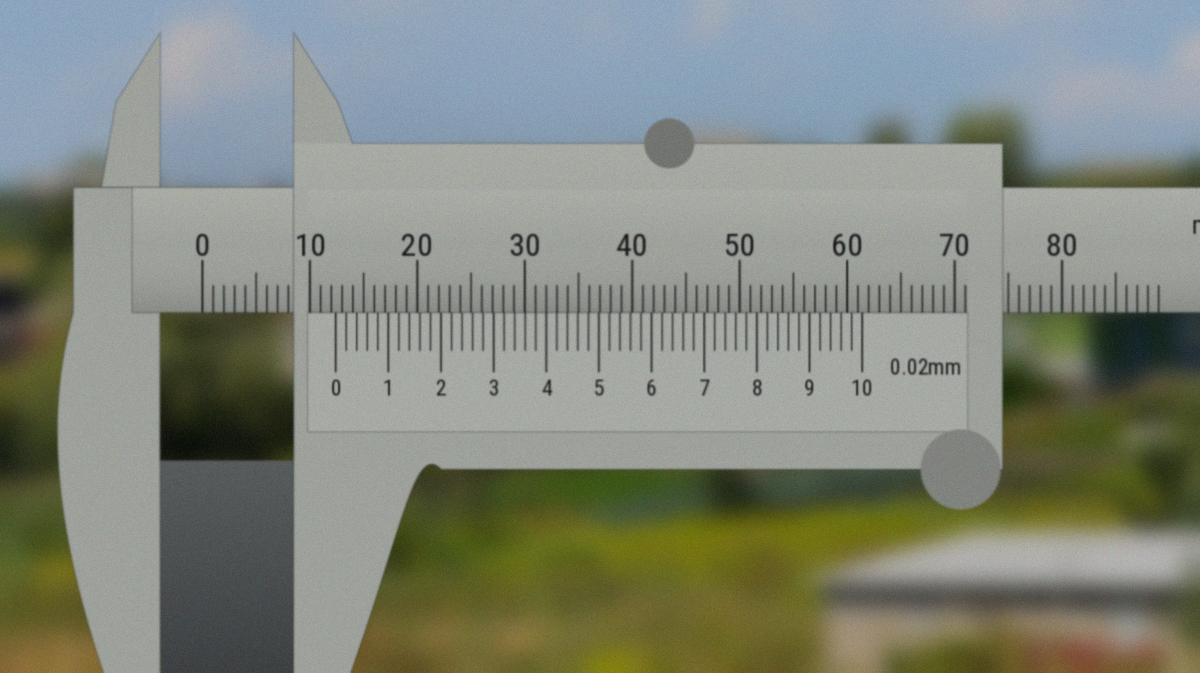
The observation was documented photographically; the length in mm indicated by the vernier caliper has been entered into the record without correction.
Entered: 12.4 mm
